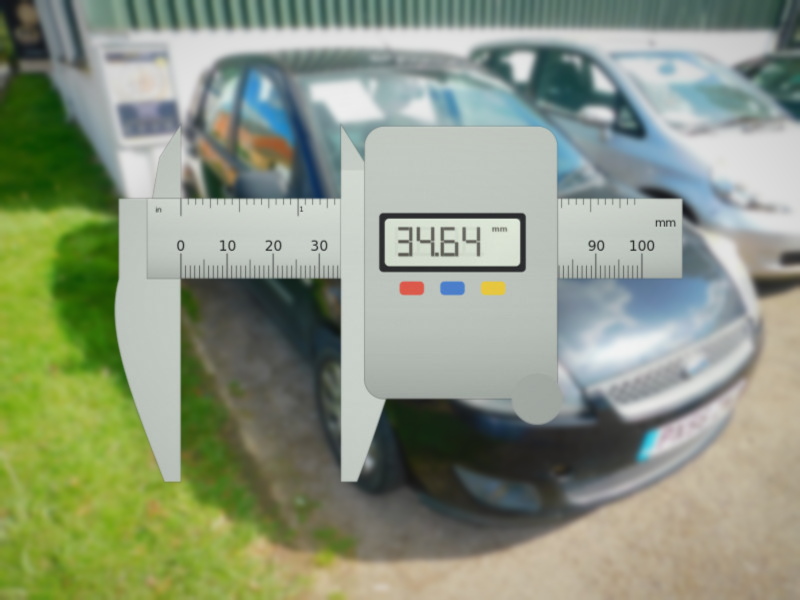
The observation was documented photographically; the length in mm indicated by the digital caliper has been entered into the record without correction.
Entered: 34.64 mm
